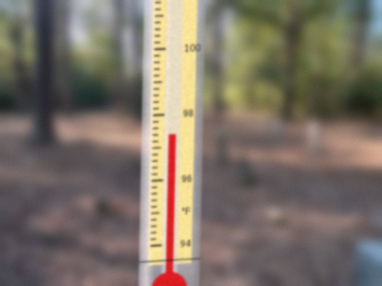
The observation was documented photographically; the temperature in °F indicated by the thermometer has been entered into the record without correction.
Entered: 97.4 °F
